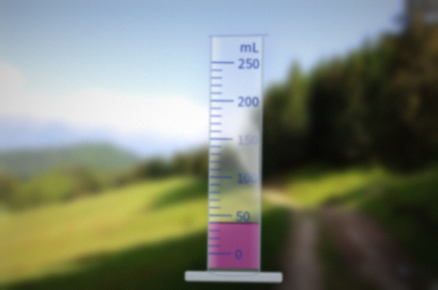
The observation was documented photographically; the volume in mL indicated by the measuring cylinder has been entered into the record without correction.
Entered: 40 mL
